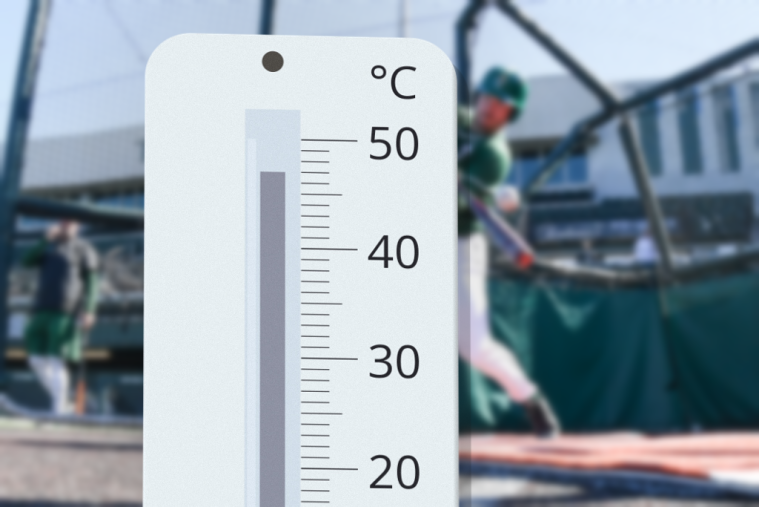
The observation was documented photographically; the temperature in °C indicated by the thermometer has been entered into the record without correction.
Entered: 47 °C
